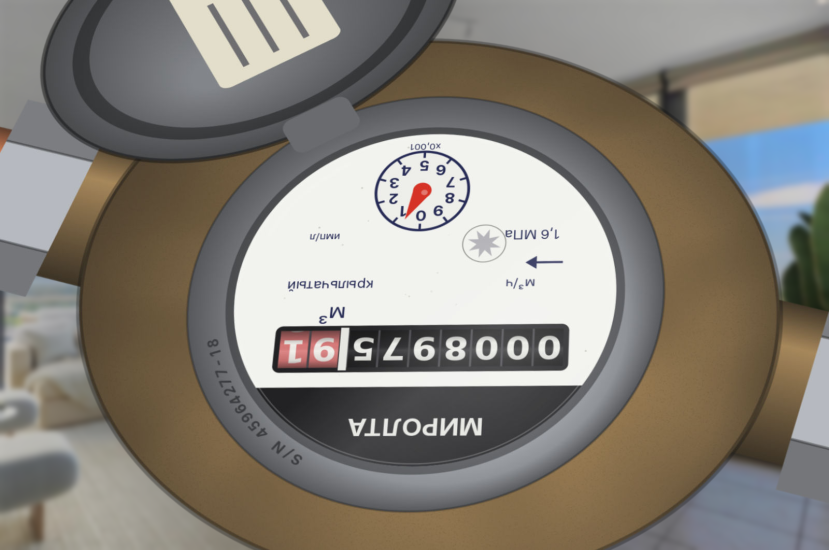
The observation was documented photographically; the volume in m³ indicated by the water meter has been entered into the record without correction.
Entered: 8975.910 m³
